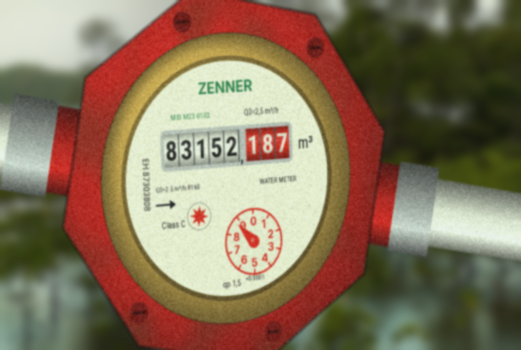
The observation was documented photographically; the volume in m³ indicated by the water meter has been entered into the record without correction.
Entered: 83152.1878 m³
